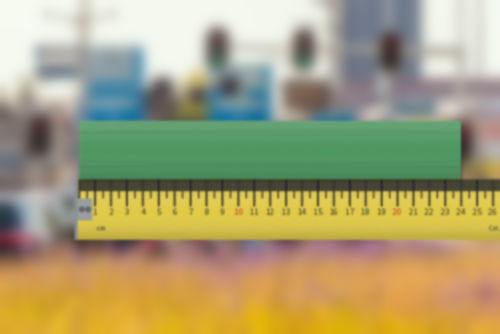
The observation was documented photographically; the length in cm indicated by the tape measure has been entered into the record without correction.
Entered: 24 cm
